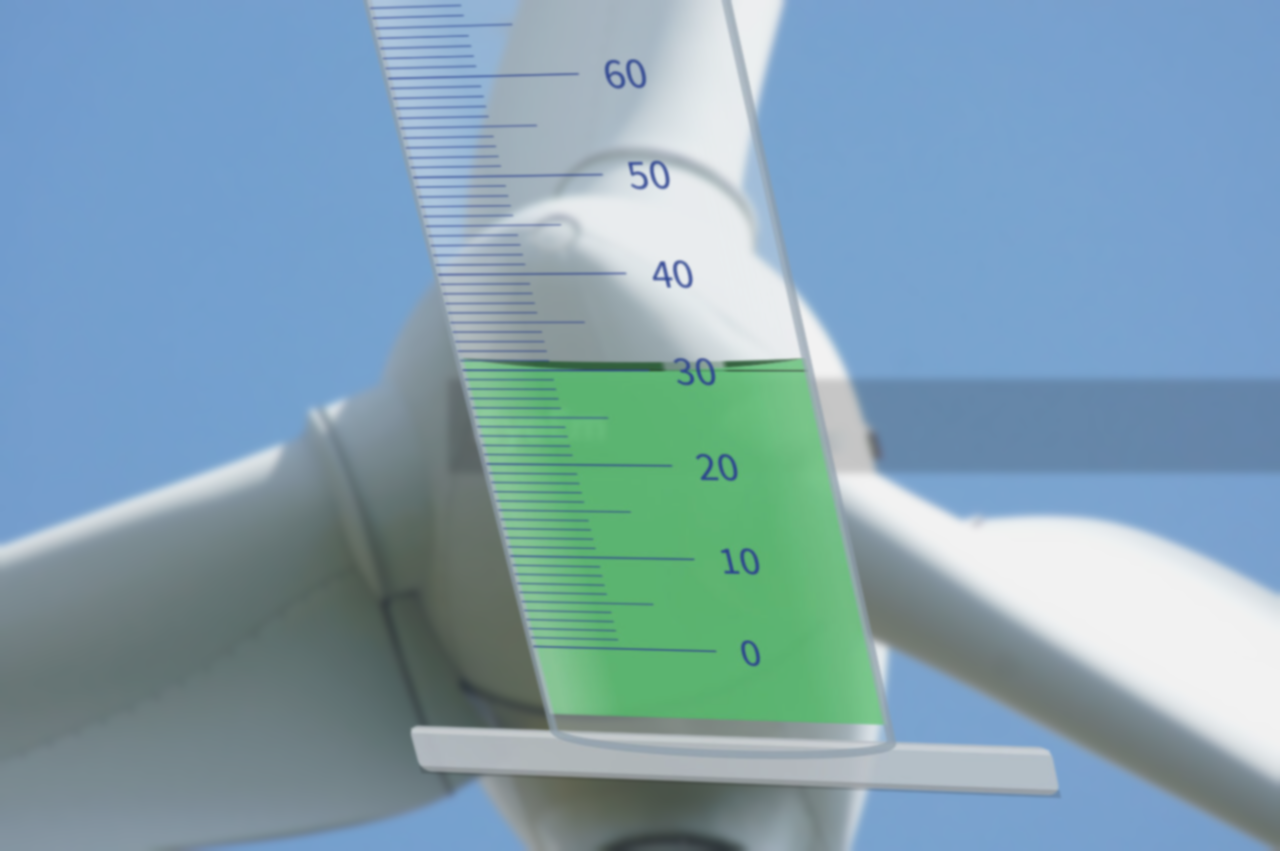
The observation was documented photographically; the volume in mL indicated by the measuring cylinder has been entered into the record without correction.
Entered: 30 mL
